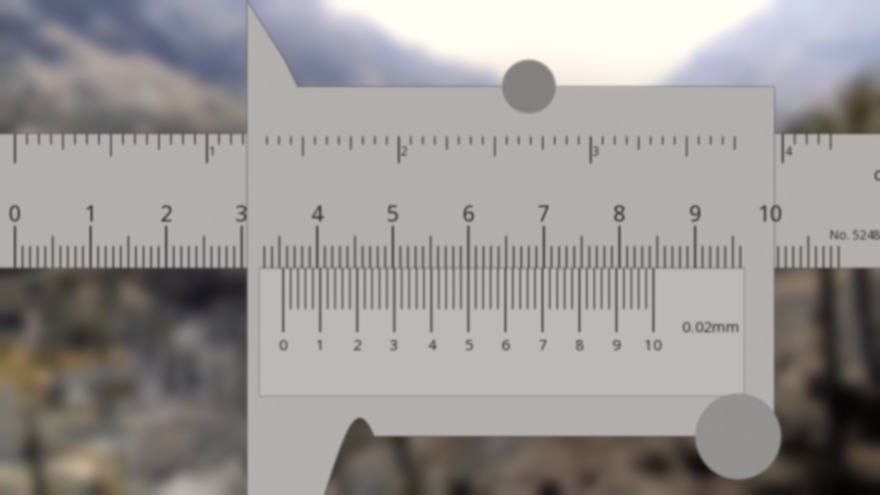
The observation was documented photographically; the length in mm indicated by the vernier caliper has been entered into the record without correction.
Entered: 35.5 mm
